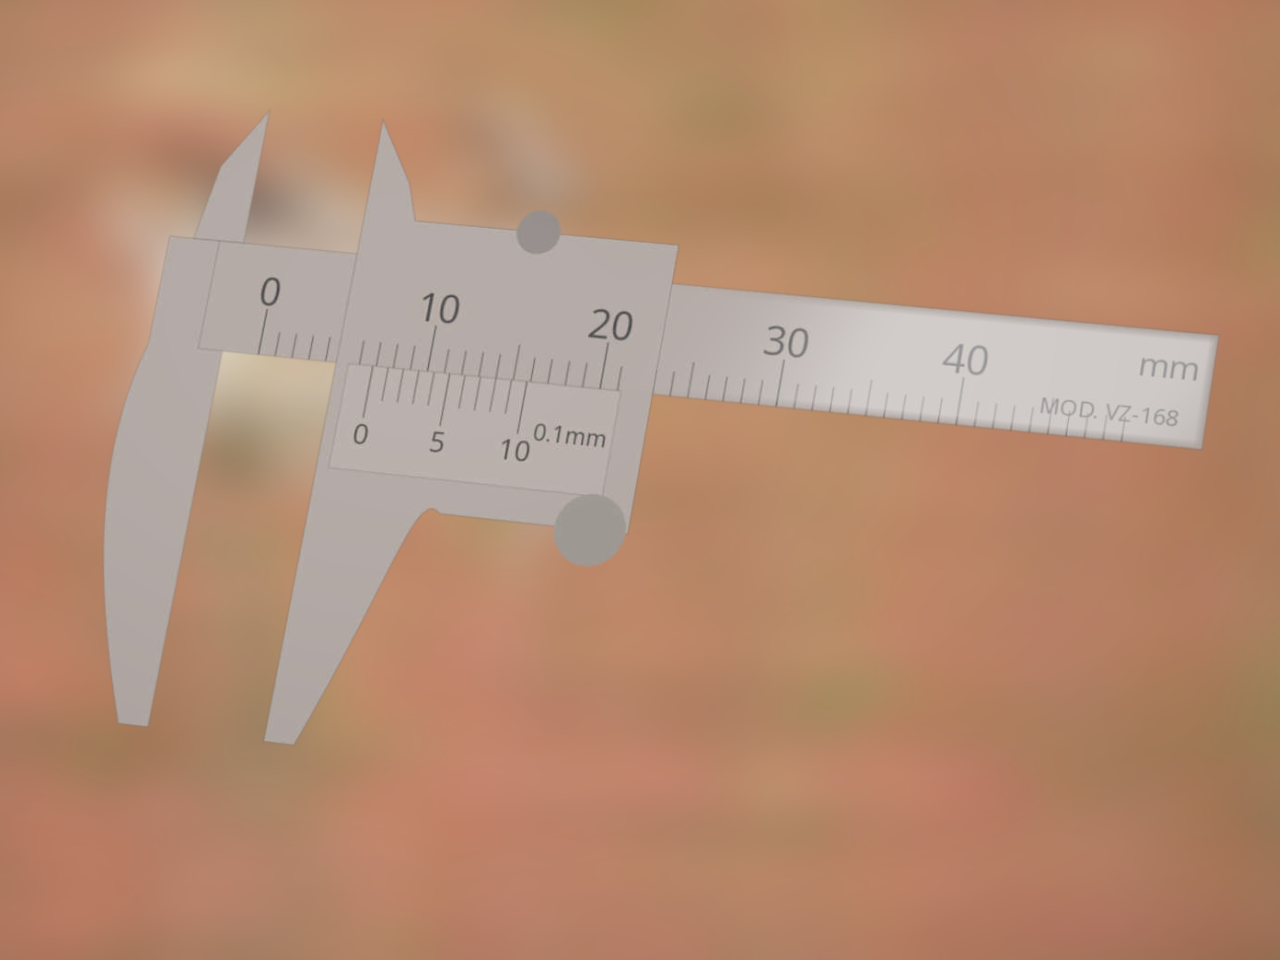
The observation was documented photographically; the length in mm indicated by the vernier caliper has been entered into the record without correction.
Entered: 6.8 mm
